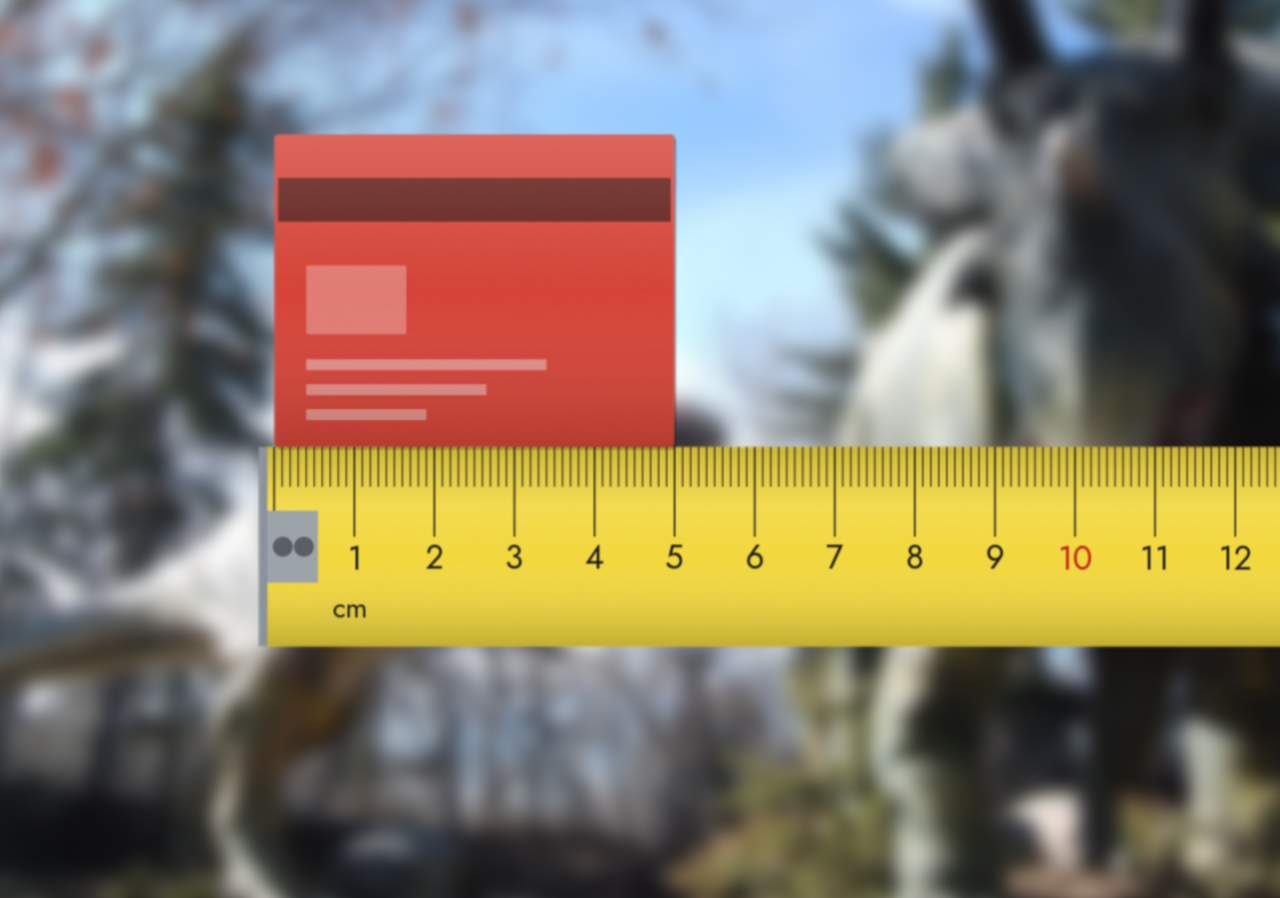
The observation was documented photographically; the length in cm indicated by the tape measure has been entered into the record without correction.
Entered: 5 cm
